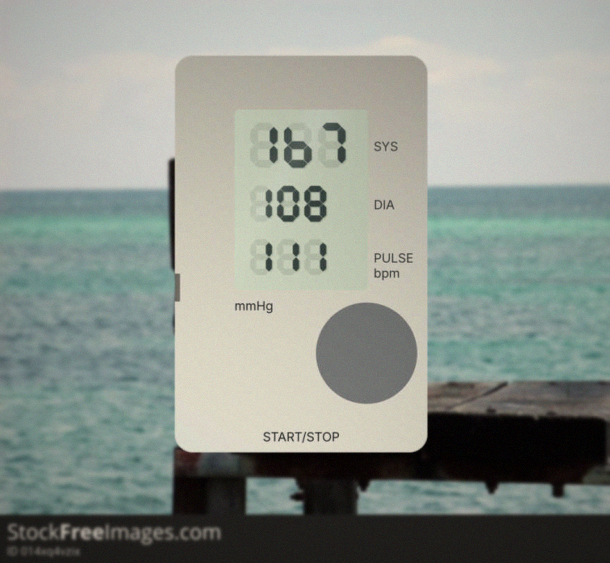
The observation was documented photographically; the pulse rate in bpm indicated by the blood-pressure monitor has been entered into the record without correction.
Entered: 111 bpm
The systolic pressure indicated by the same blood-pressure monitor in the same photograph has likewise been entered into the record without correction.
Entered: 167 mmHg
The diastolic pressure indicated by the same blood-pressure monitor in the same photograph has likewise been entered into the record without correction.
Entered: 108 mmHg
